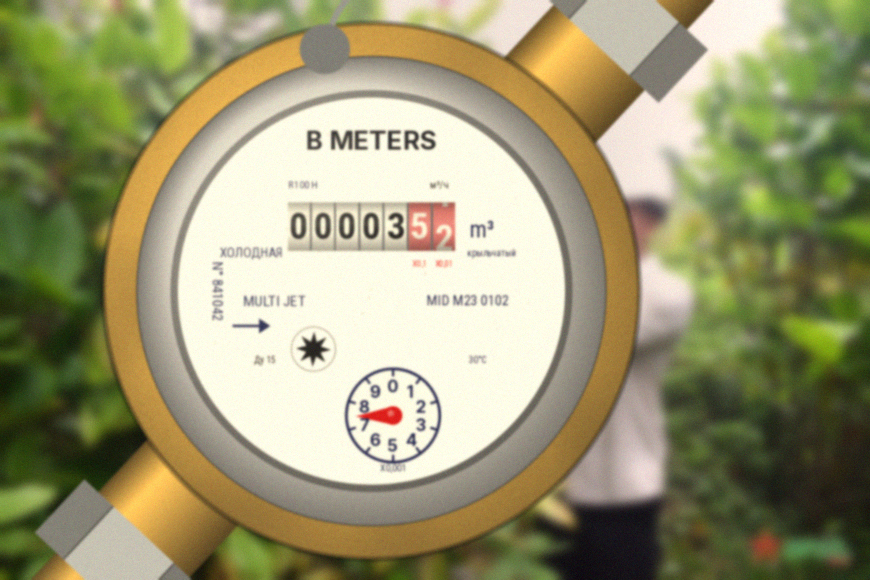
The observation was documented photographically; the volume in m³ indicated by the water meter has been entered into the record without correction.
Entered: 3.517 m³
